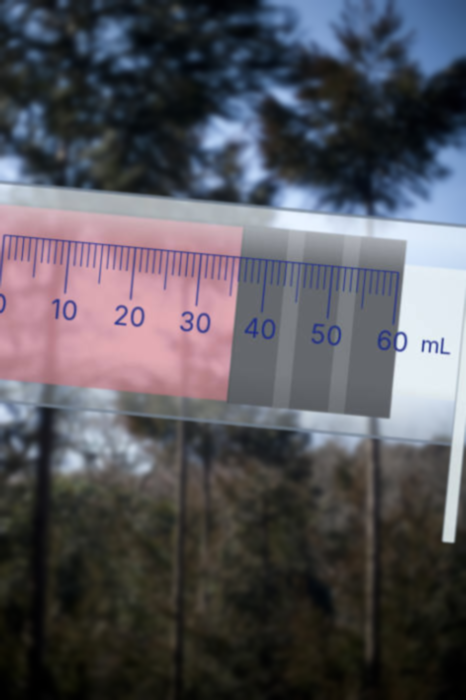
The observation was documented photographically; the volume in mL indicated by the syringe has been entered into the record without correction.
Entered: 36 mL
